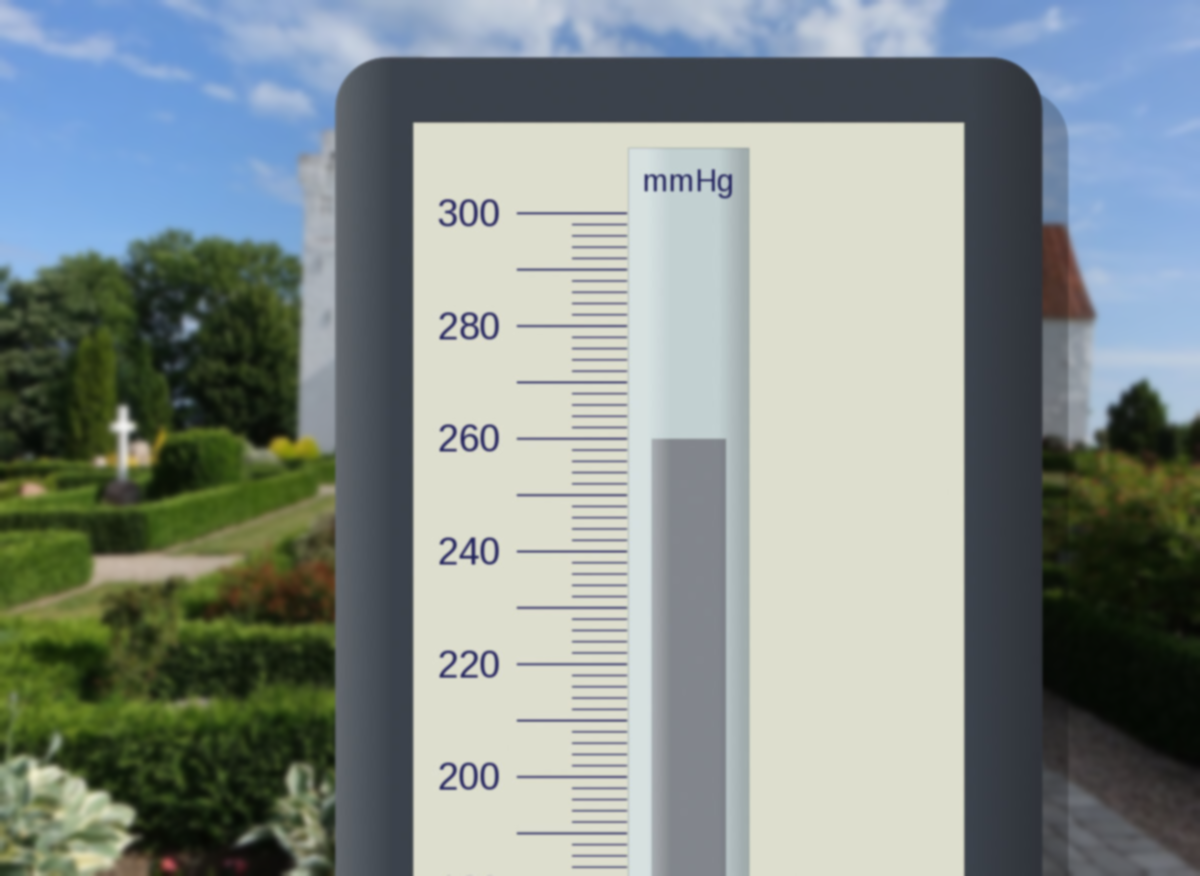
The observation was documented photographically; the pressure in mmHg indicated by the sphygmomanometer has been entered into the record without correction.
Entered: 260 mmHg
